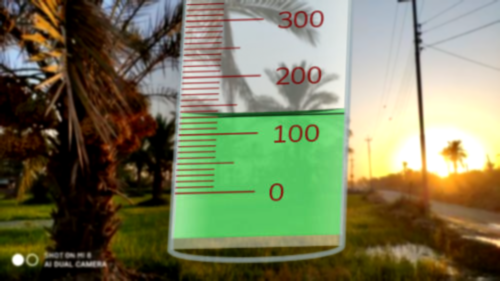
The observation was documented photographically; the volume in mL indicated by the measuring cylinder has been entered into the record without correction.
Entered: 130 mL
